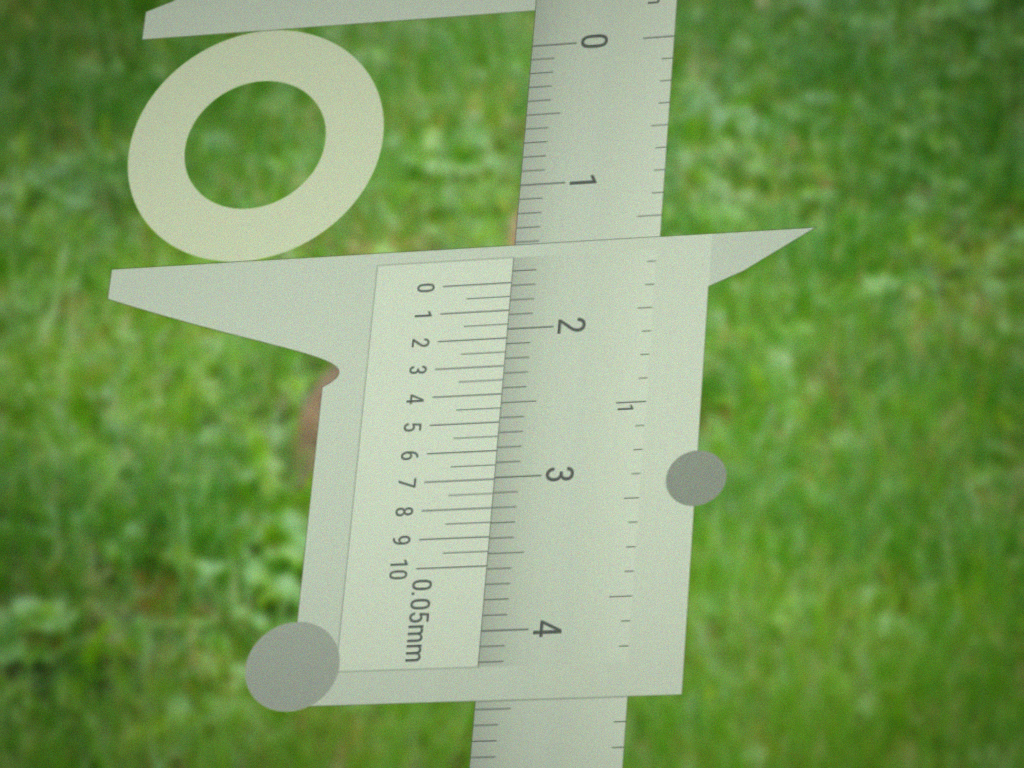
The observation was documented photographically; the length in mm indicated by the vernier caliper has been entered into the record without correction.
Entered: 16.8 mm
